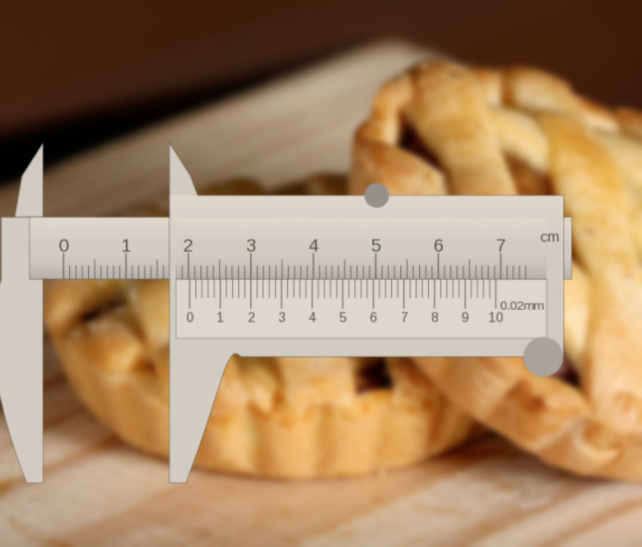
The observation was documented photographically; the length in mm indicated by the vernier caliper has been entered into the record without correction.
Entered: 20.2 mm
